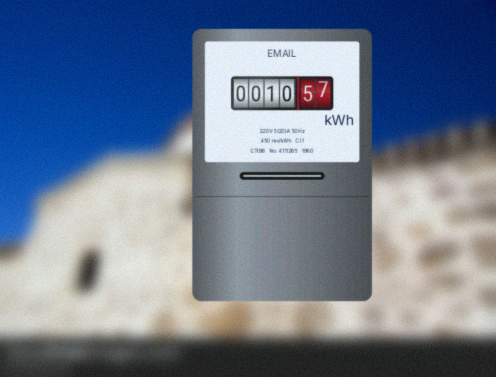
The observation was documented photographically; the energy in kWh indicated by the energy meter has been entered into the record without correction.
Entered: 10.57 kWh
